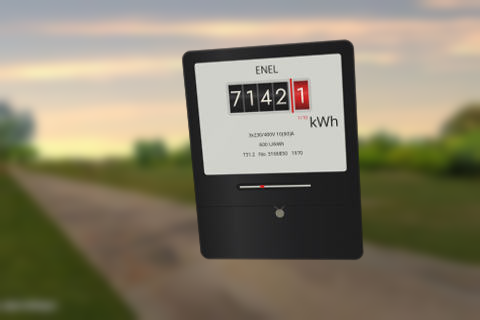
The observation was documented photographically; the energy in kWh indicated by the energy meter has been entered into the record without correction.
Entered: 7142.1 kWh
